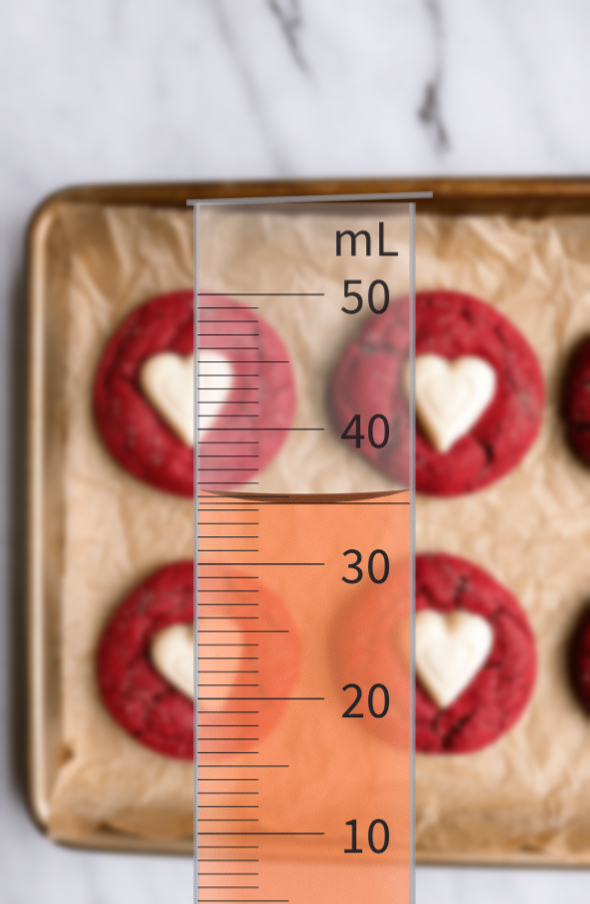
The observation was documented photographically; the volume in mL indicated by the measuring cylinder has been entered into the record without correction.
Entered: 34.5 mL
